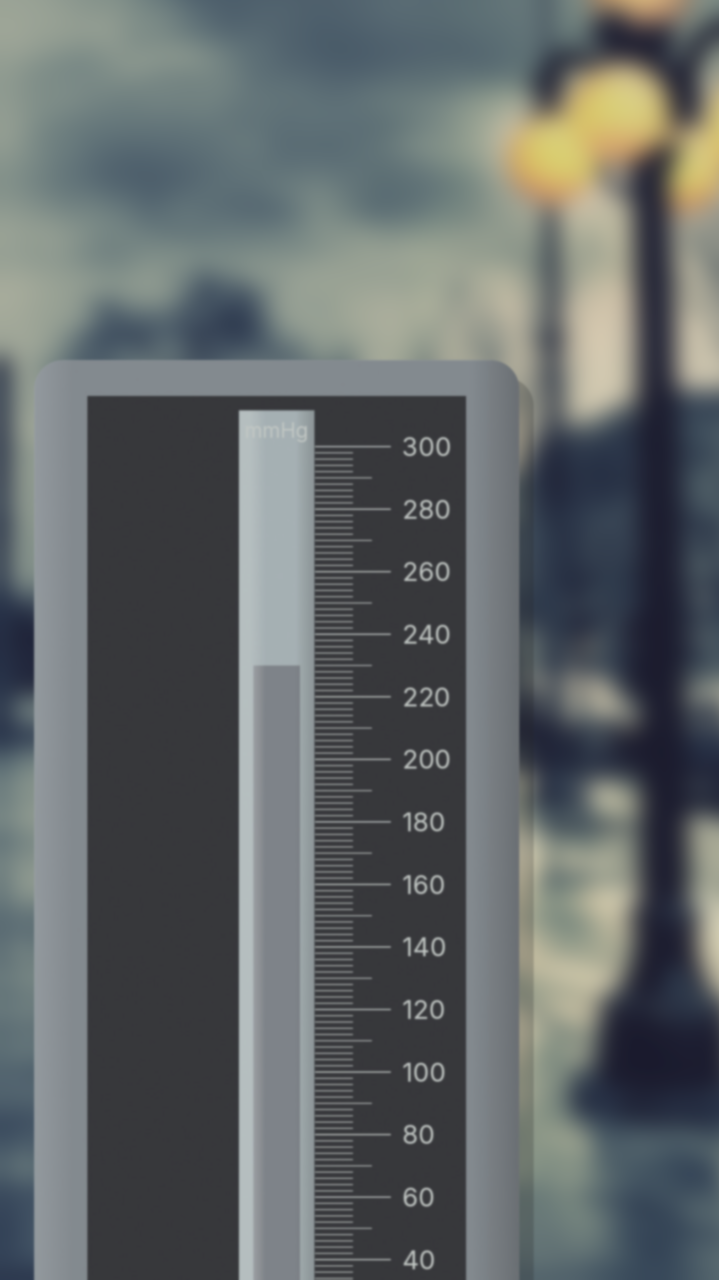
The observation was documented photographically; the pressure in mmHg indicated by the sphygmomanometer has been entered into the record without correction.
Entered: 230 mmHg
